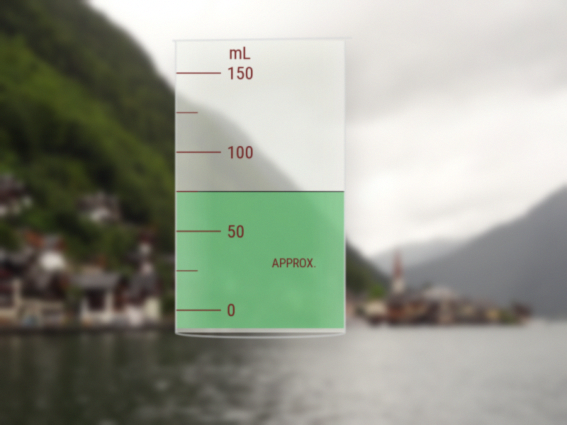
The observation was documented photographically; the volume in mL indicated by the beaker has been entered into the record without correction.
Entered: 75 mL
